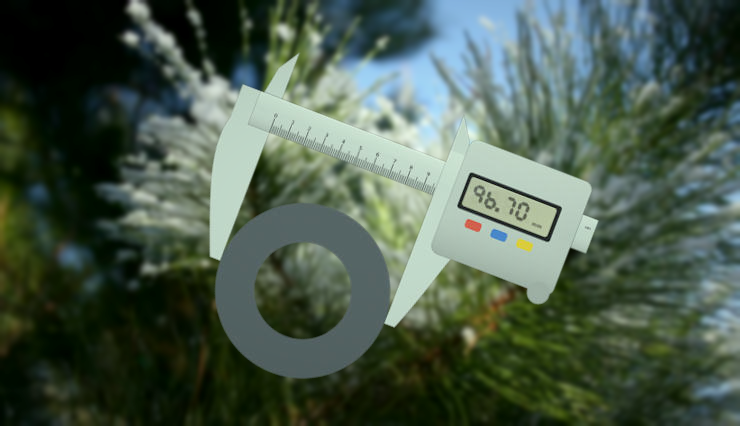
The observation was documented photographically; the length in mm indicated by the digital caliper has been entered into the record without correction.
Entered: 96.70 mm
